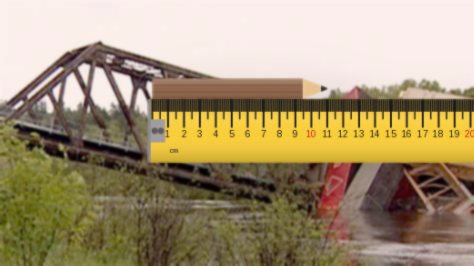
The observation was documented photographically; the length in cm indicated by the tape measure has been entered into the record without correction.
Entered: 11 cm
